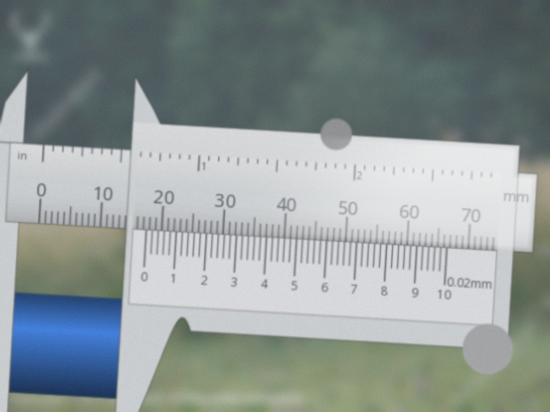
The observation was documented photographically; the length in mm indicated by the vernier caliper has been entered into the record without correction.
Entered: 17.5 mm
